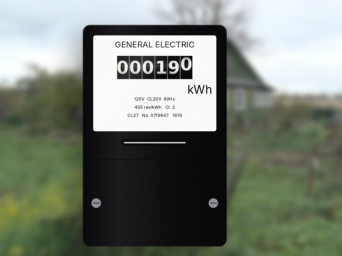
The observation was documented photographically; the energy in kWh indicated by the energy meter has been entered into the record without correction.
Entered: 190 kWh
